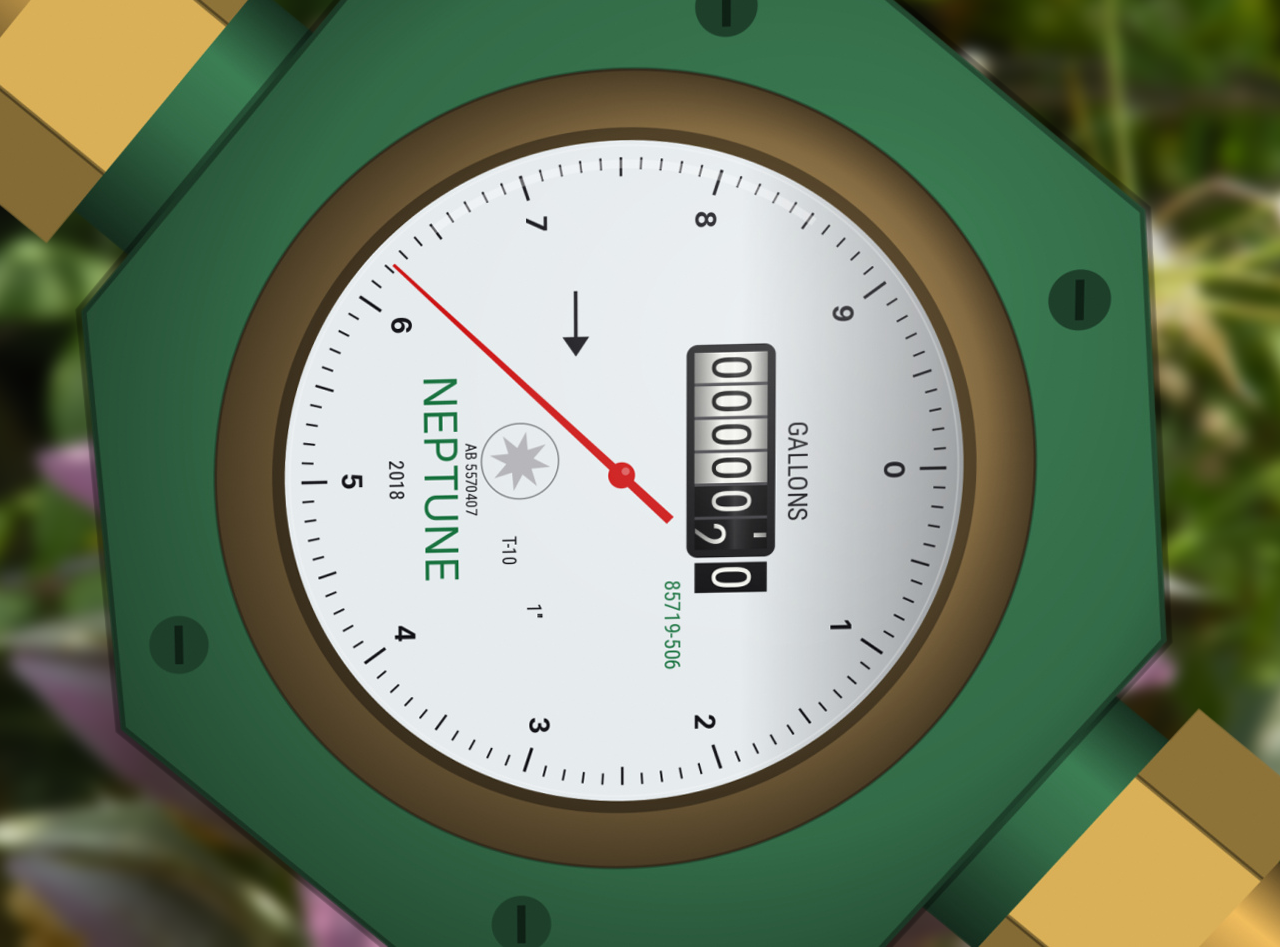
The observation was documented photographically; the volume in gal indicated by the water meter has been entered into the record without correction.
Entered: 16.2 gal
